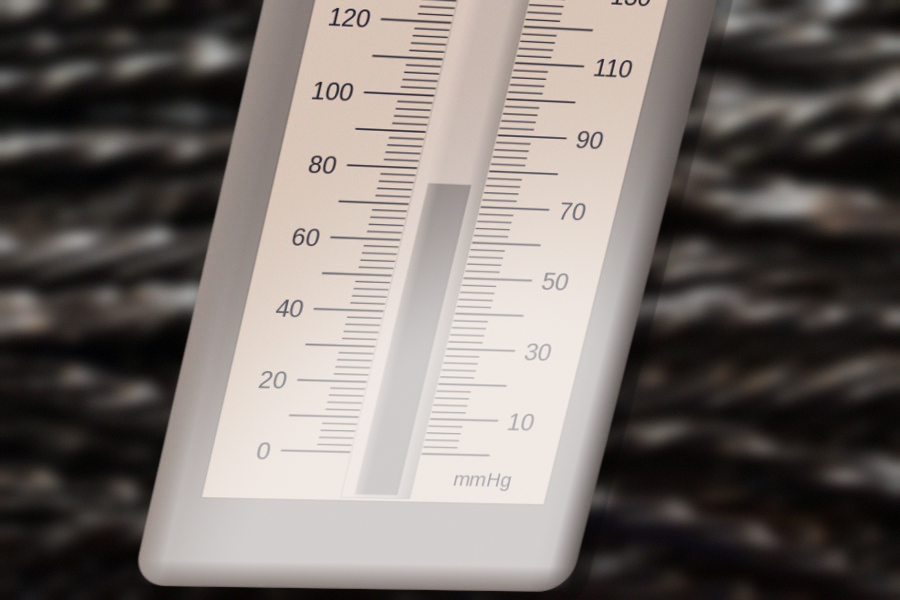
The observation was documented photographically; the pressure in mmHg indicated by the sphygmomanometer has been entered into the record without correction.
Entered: 76 mmHg
